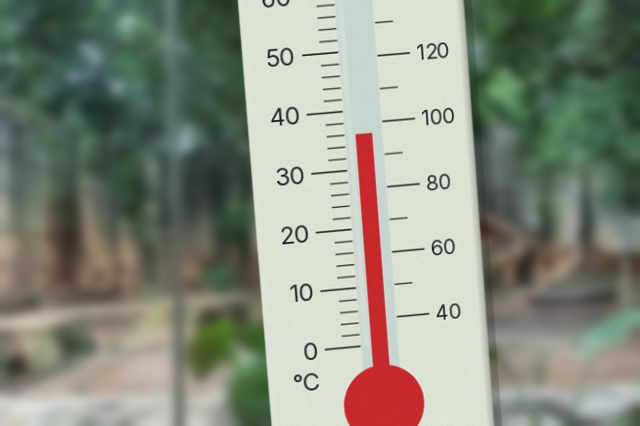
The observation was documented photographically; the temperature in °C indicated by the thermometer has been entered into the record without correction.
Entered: 36 °C
